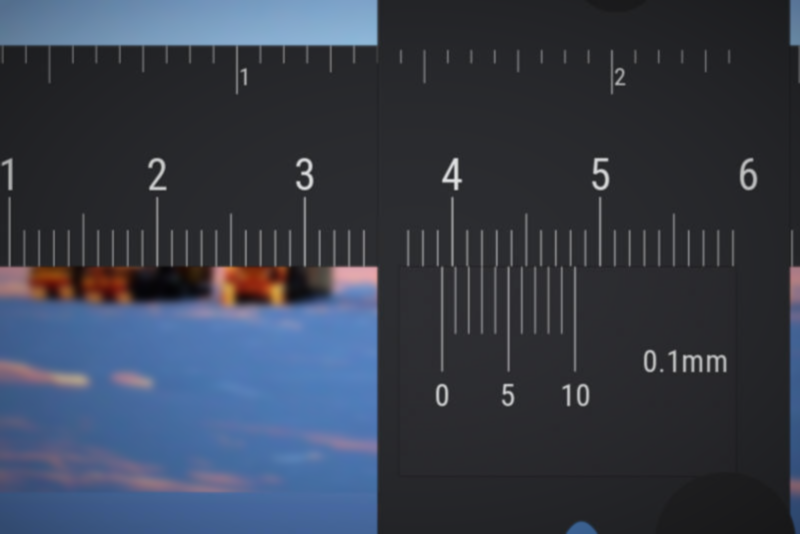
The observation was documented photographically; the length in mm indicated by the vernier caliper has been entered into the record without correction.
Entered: 39.3 mm
